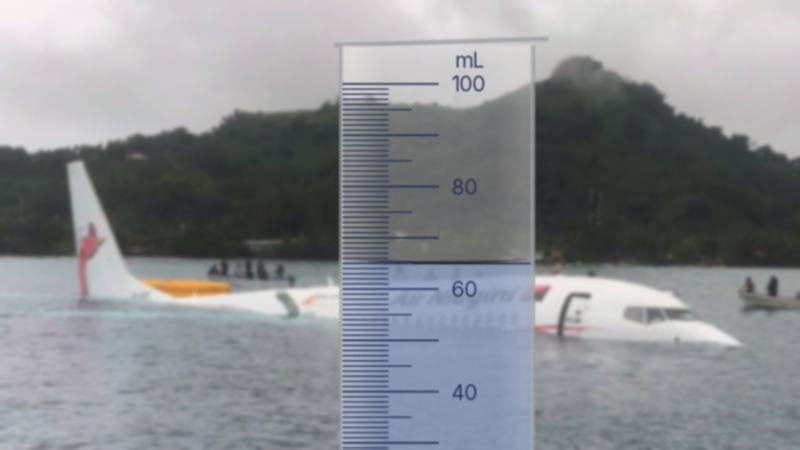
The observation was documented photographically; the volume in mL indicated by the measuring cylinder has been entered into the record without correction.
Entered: 65 mL
